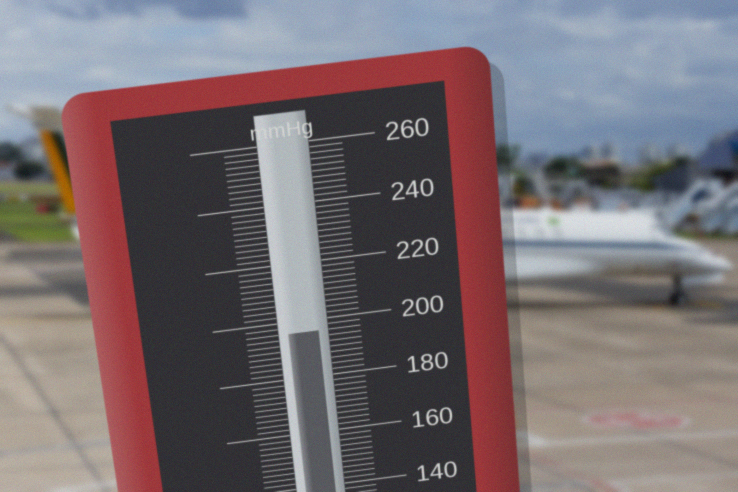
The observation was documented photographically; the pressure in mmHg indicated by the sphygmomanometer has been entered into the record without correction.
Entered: 196 mmHg
